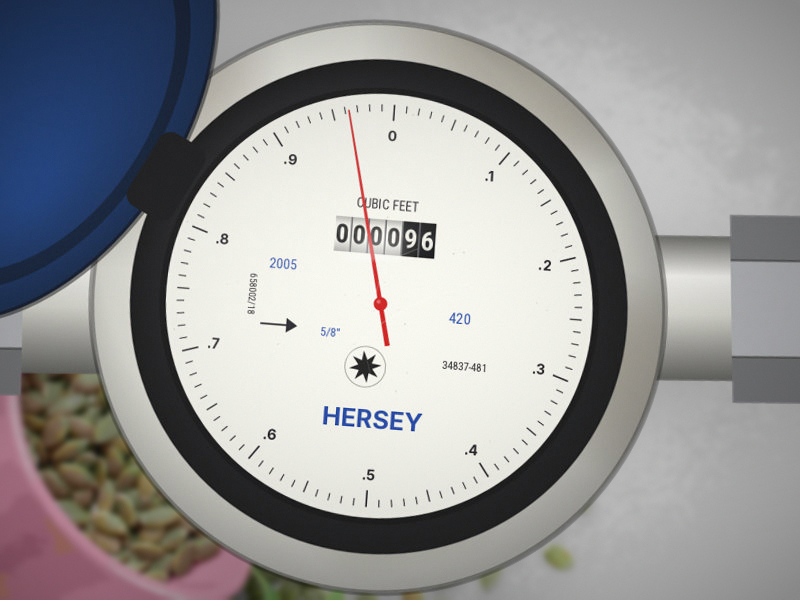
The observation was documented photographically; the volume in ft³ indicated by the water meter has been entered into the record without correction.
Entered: 95.96 ft³
